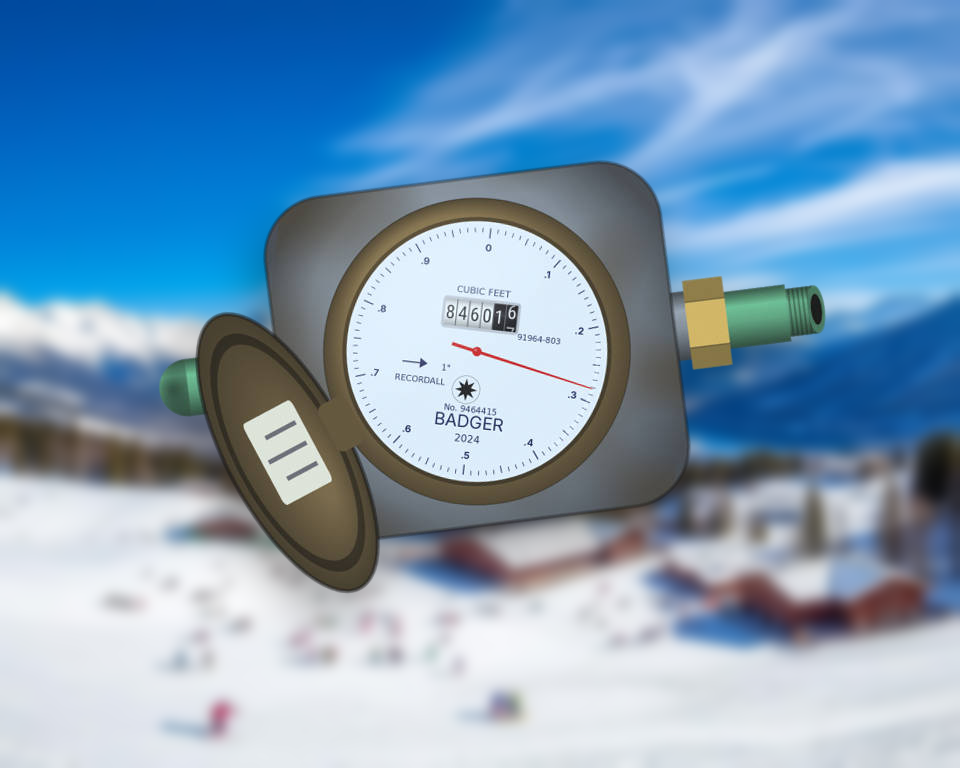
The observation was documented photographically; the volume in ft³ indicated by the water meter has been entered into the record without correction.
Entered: 846016.28 ft³
